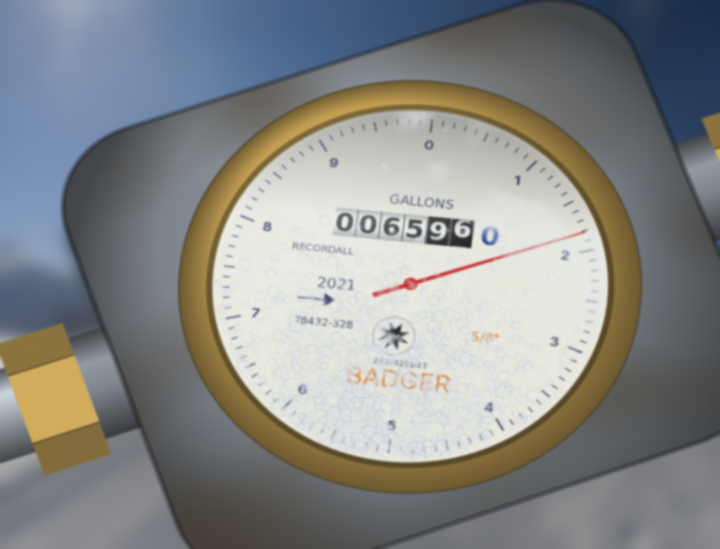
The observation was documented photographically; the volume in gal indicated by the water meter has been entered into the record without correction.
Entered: 65961.8 gal
